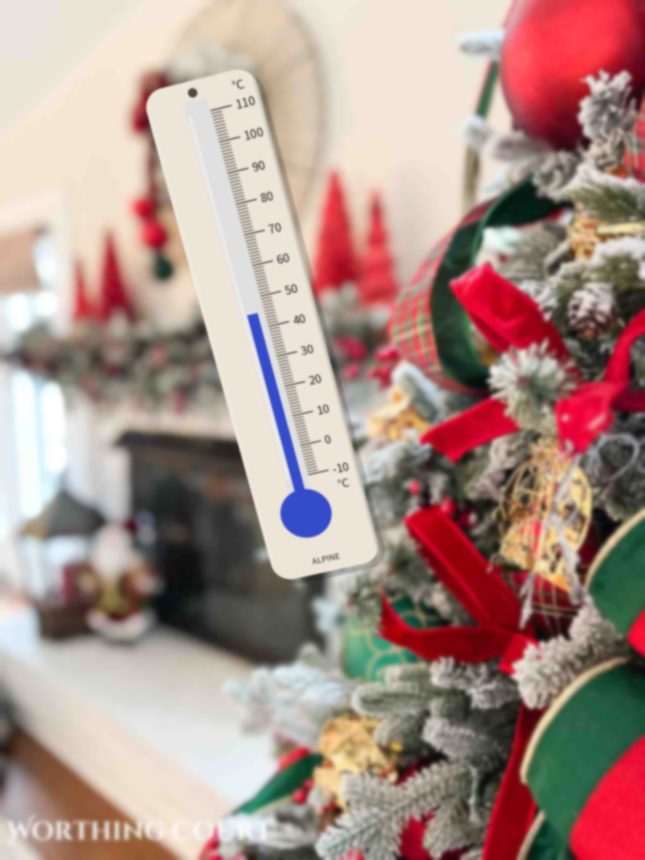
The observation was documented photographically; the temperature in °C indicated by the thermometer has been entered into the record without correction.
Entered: 45 °C
